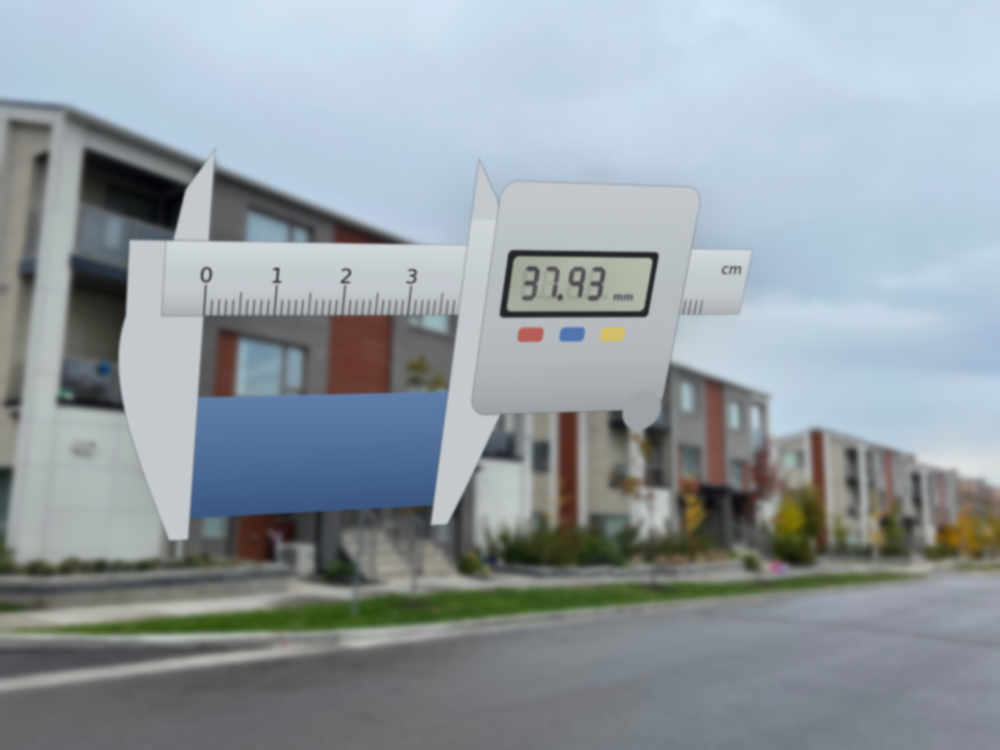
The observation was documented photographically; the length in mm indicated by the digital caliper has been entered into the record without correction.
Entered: 37.93 mm
